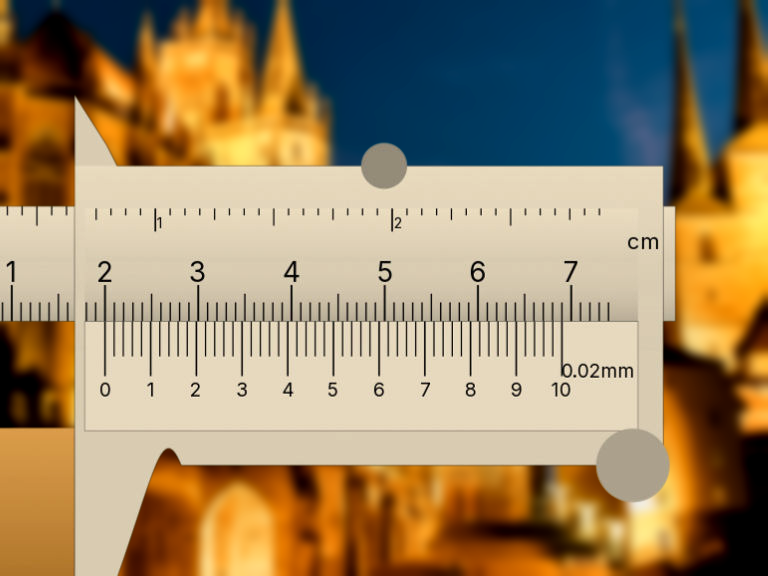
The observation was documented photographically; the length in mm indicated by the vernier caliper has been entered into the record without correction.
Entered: 20.0 mm
